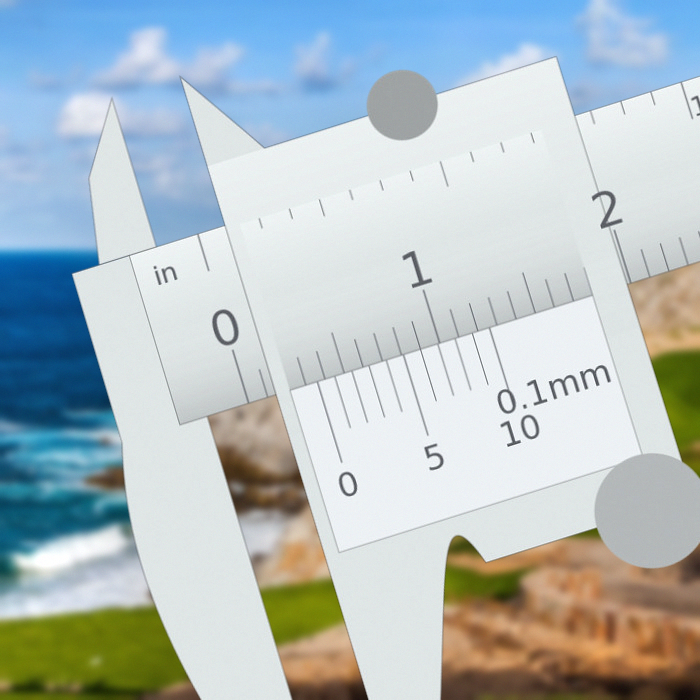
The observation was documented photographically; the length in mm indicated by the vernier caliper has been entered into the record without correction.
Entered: 3.6 mm
